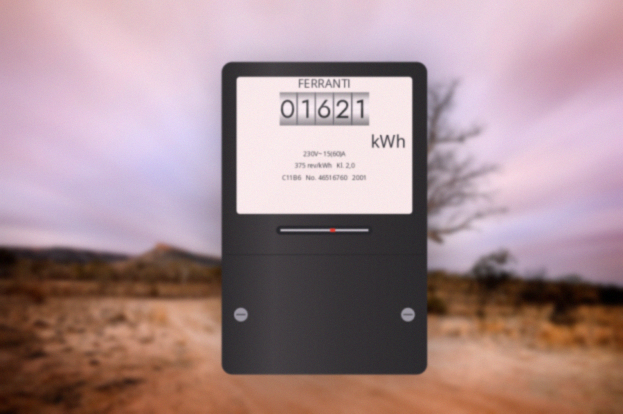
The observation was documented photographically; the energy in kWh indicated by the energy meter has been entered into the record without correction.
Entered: 1621 kWh
